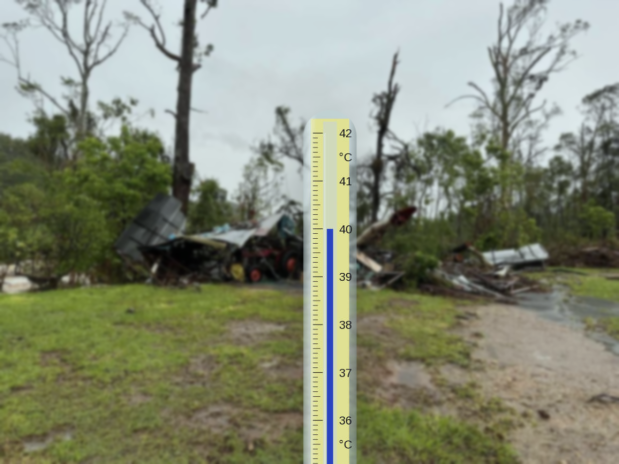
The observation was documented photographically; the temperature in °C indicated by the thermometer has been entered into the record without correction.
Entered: 40 °C
